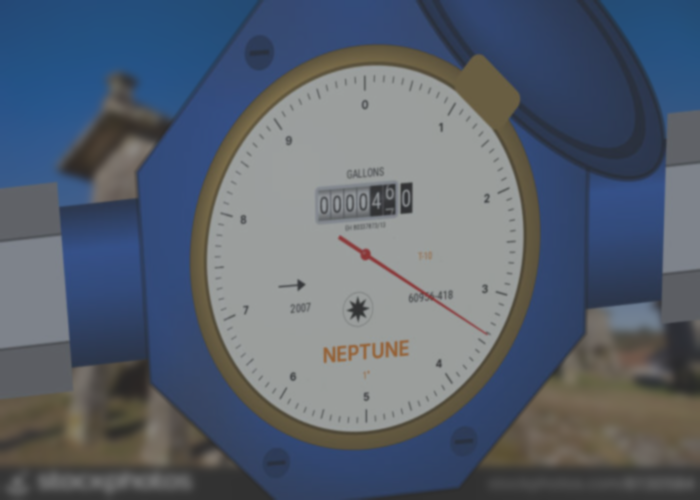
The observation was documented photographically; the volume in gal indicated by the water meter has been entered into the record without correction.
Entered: 463.4 gal
